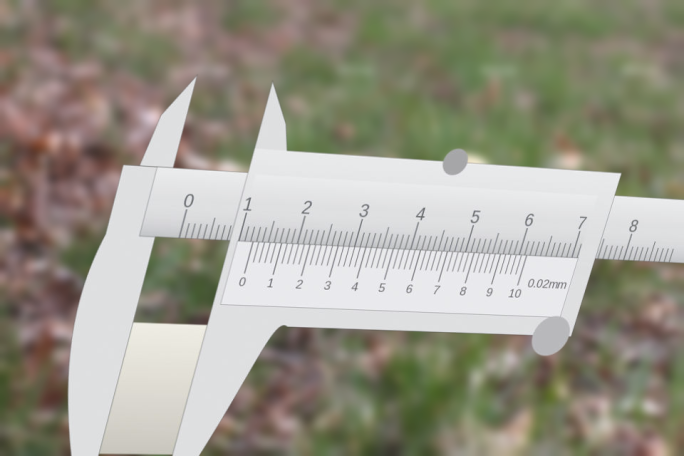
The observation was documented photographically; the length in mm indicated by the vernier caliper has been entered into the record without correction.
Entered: 12.4 mm
